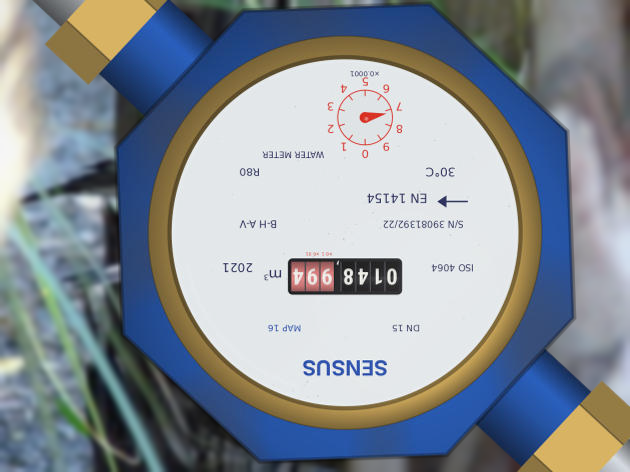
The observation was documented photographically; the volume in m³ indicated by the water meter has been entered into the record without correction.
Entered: 148.9947 m³
